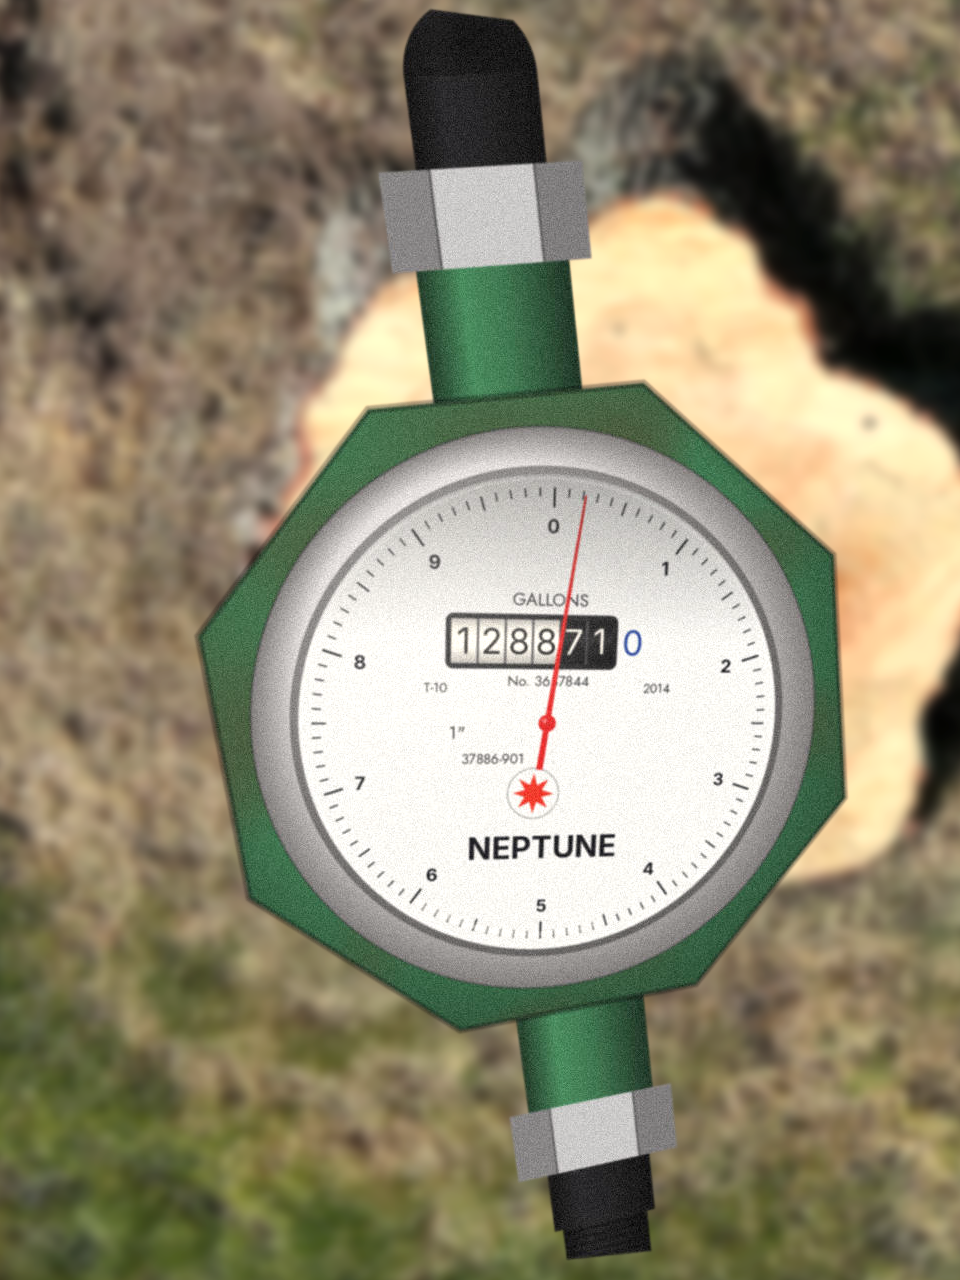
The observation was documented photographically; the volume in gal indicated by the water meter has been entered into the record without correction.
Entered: 1288710.2 gal
